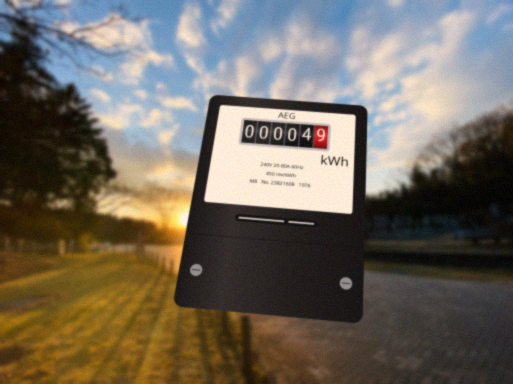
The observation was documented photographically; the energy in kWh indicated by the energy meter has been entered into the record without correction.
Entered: 4.9 kWh
